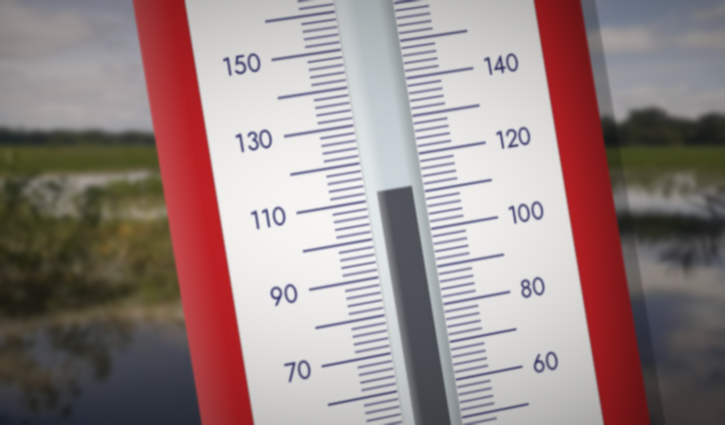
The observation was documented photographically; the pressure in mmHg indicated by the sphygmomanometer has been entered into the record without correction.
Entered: 112 mmHg
